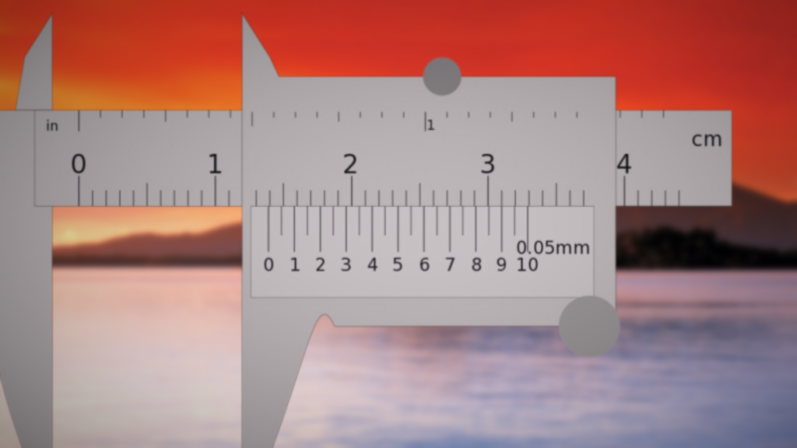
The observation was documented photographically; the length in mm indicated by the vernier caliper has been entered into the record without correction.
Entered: 13.9 mm
